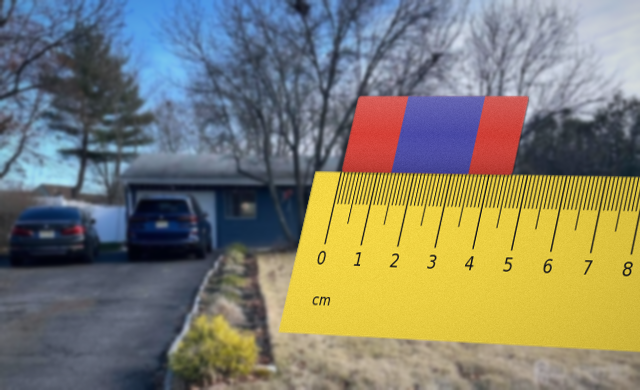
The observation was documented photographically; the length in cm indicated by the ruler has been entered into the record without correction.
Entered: 4.6 cm
